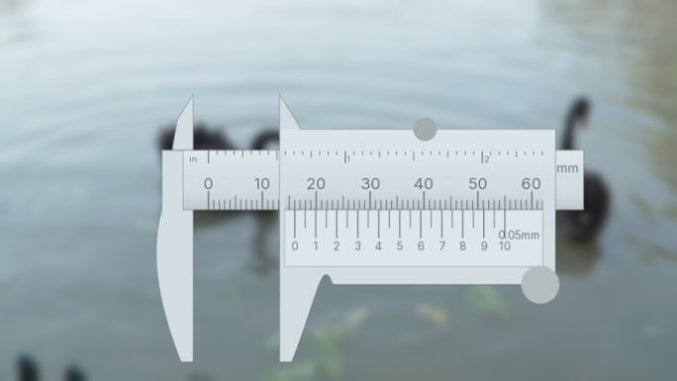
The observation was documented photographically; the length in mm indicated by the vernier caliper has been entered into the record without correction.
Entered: 16.0 mm
